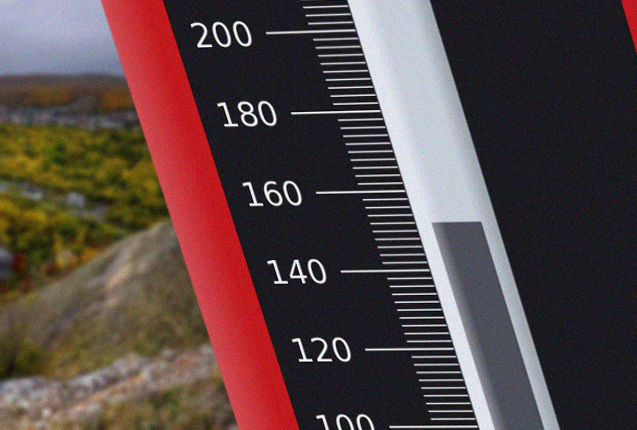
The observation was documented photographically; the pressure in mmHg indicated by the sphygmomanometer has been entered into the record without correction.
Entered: 152 mmHg
